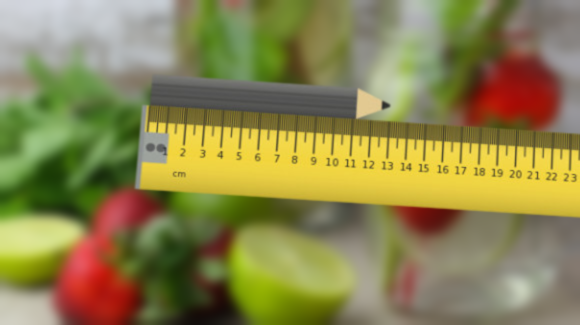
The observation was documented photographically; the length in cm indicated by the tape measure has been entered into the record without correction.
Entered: 13 cm
